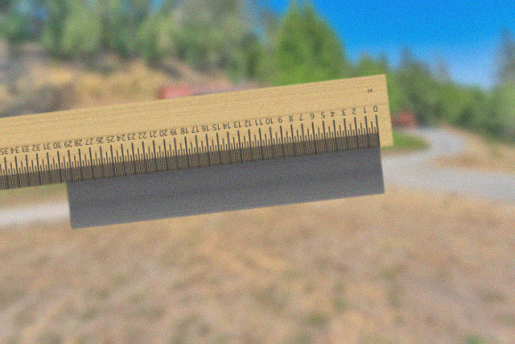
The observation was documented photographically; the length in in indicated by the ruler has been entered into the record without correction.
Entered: 29.5 in
